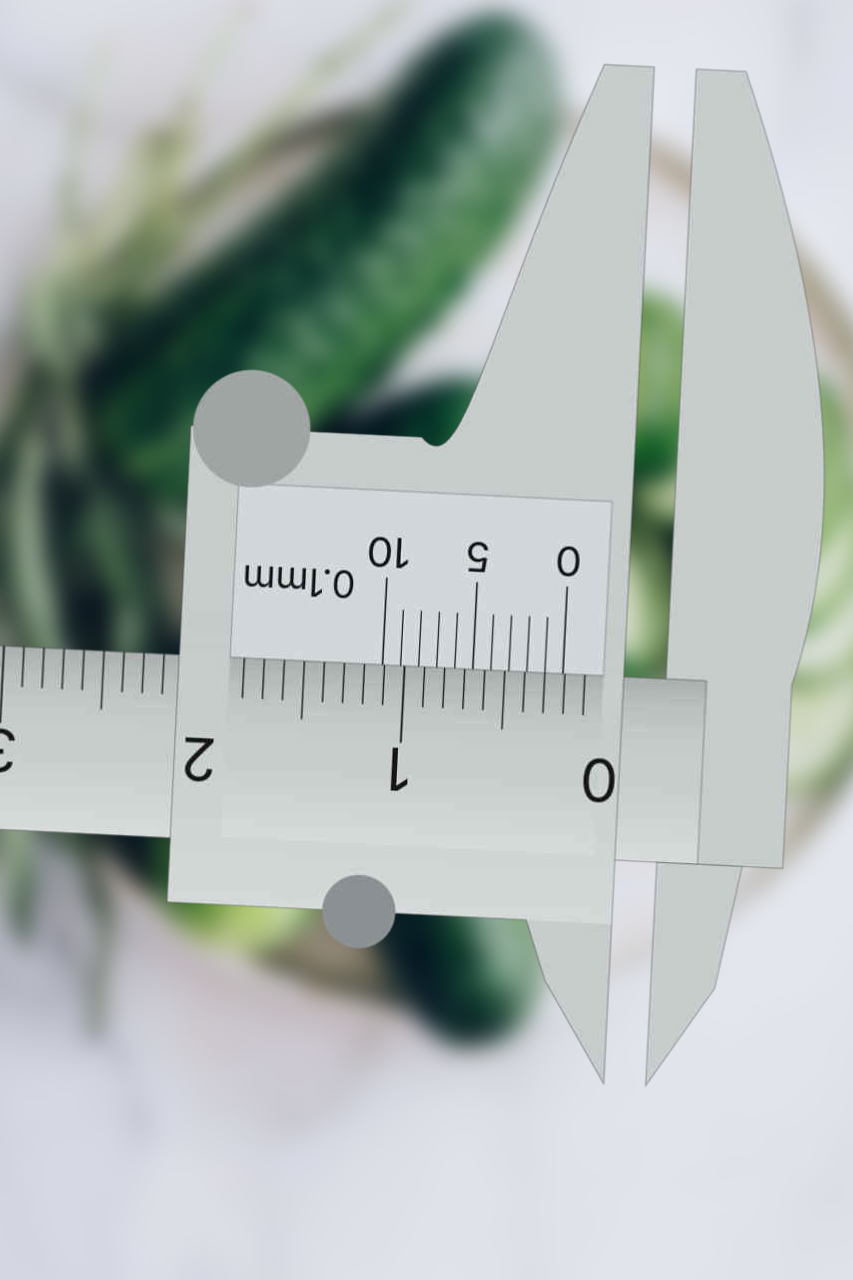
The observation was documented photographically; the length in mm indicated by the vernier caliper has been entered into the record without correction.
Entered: 2.1 mm
